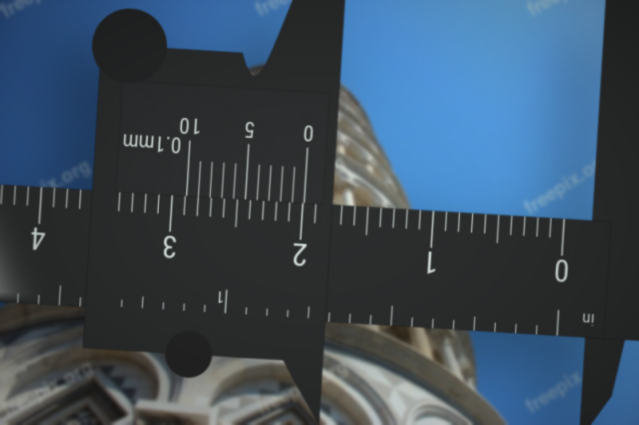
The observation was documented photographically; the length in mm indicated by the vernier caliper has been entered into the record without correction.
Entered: 19.9 mm
